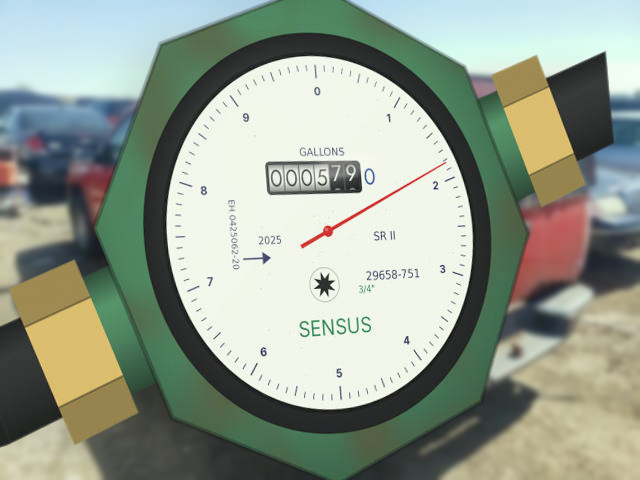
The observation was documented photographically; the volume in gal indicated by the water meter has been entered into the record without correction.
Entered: 5791.8 gal
